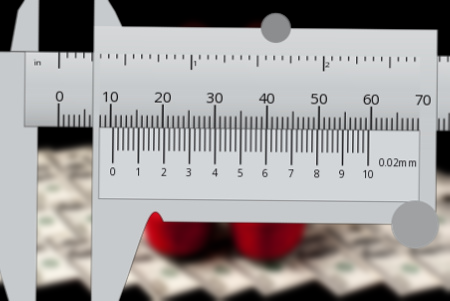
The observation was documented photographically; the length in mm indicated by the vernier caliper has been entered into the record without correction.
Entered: 10.5 mm
